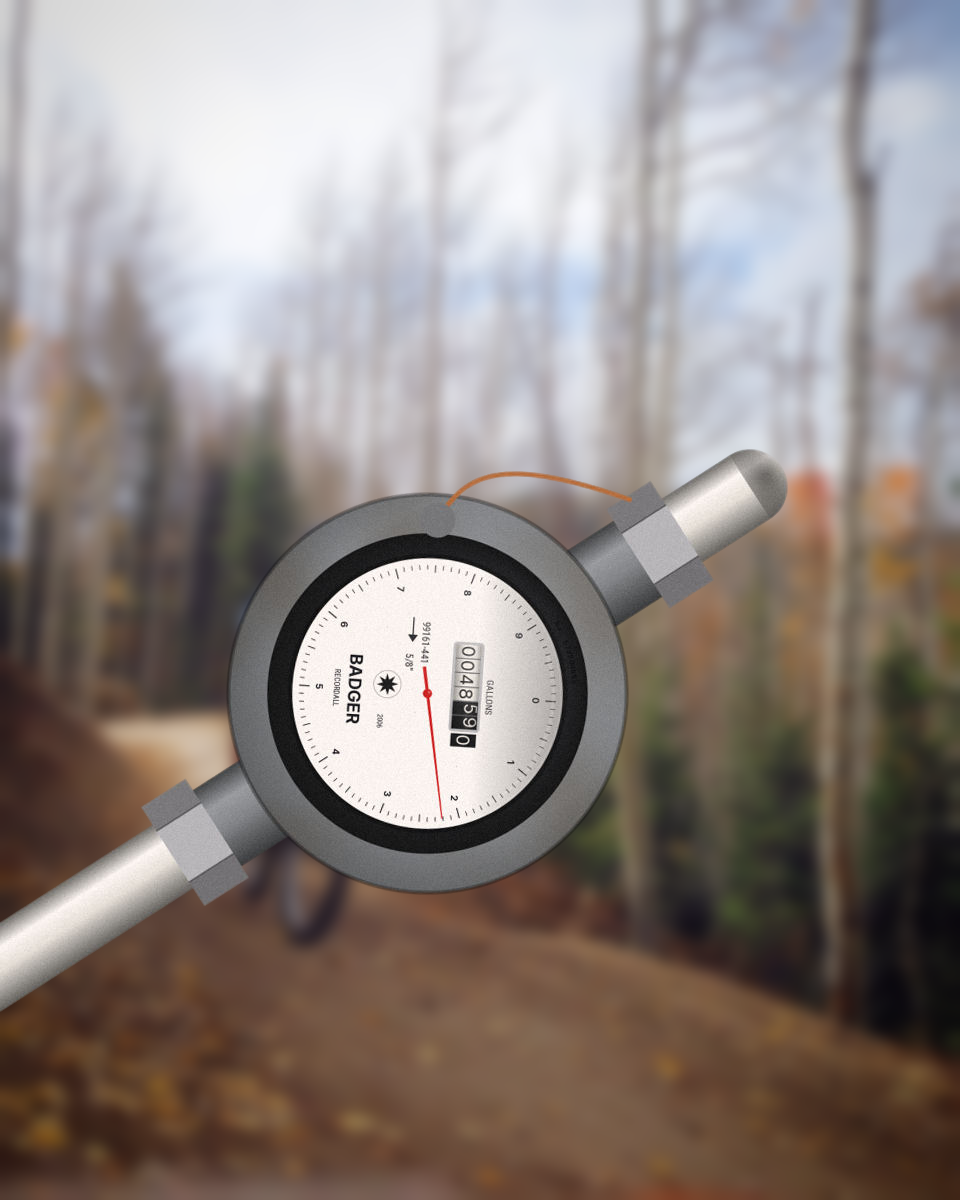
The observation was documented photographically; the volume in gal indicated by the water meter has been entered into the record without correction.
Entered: 48592.2 gal
